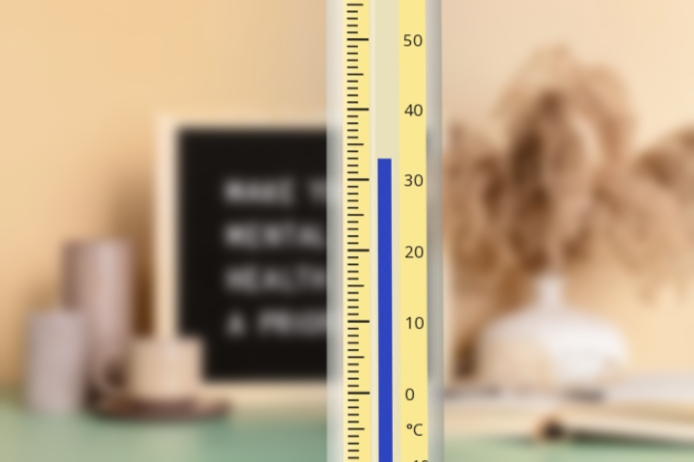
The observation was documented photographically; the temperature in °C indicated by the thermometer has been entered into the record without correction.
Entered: 33 °C
